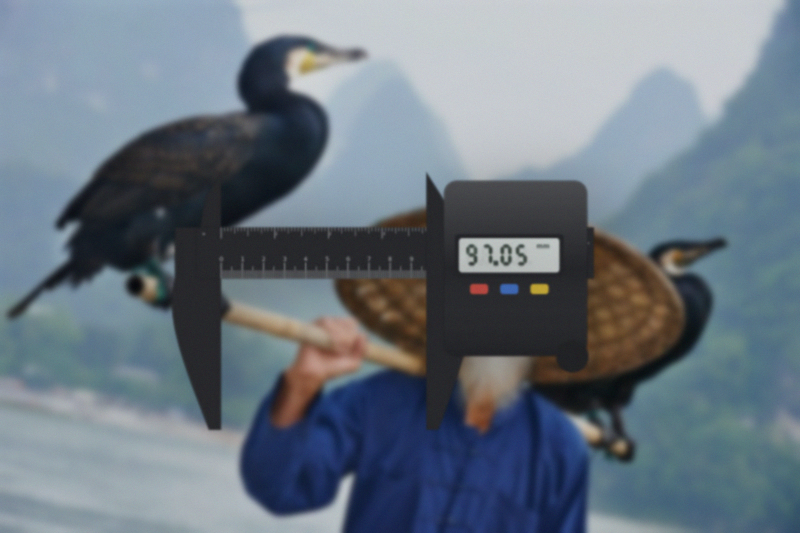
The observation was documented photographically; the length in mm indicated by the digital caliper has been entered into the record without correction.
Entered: 97.05 mm
